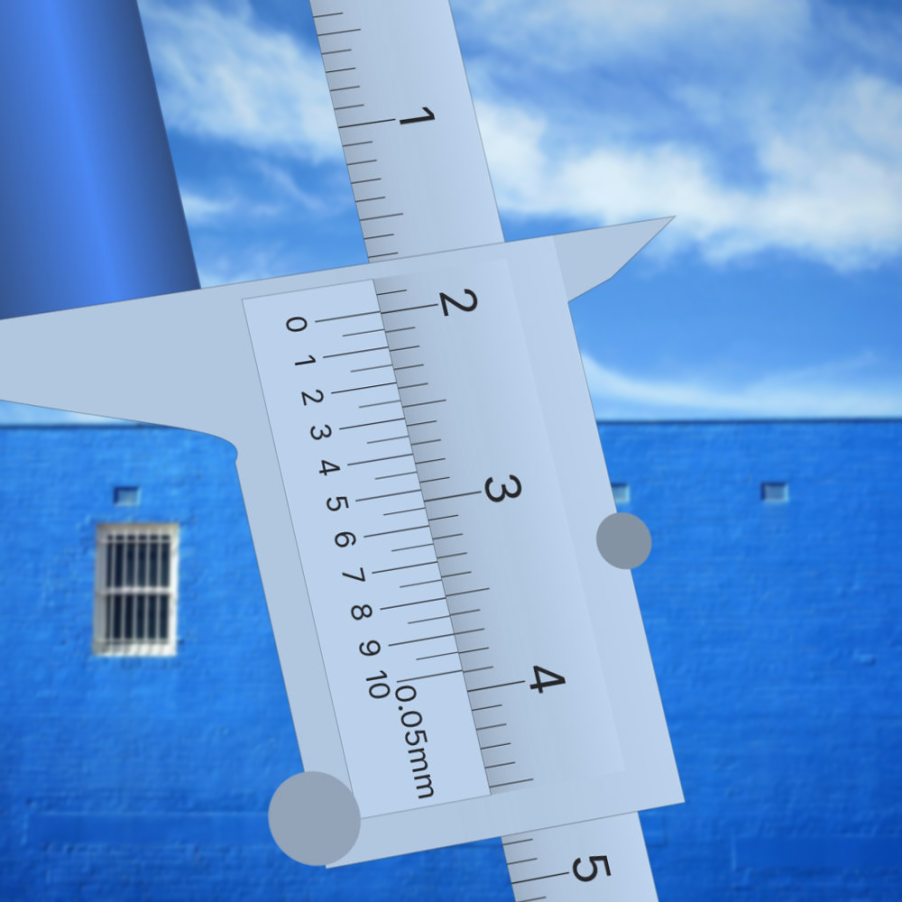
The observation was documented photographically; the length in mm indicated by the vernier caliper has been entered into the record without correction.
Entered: 19.9 mm
